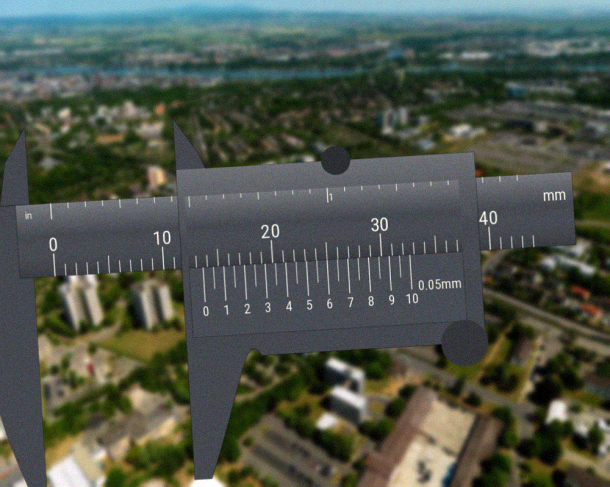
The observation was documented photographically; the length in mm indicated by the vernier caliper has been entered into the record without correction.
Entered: 13.6 mm
